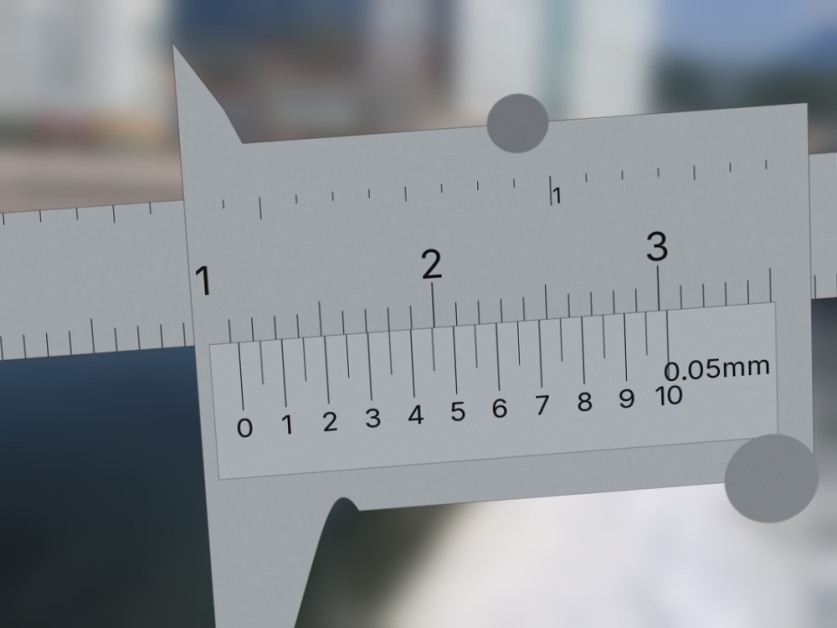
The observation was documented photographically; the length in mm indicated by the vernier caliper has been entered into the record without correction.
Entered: 11.35 mm
